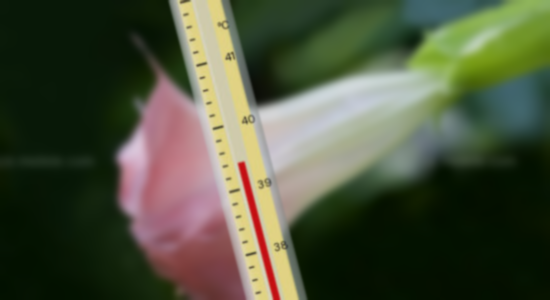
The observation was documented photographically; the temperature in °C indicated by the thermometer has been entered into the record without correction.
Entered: 39.4 °C
